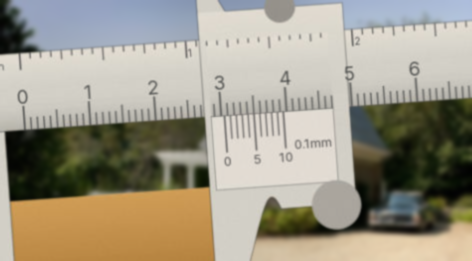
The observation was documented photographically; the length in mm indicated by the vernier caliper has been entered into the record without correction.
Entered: 30.5 mm
